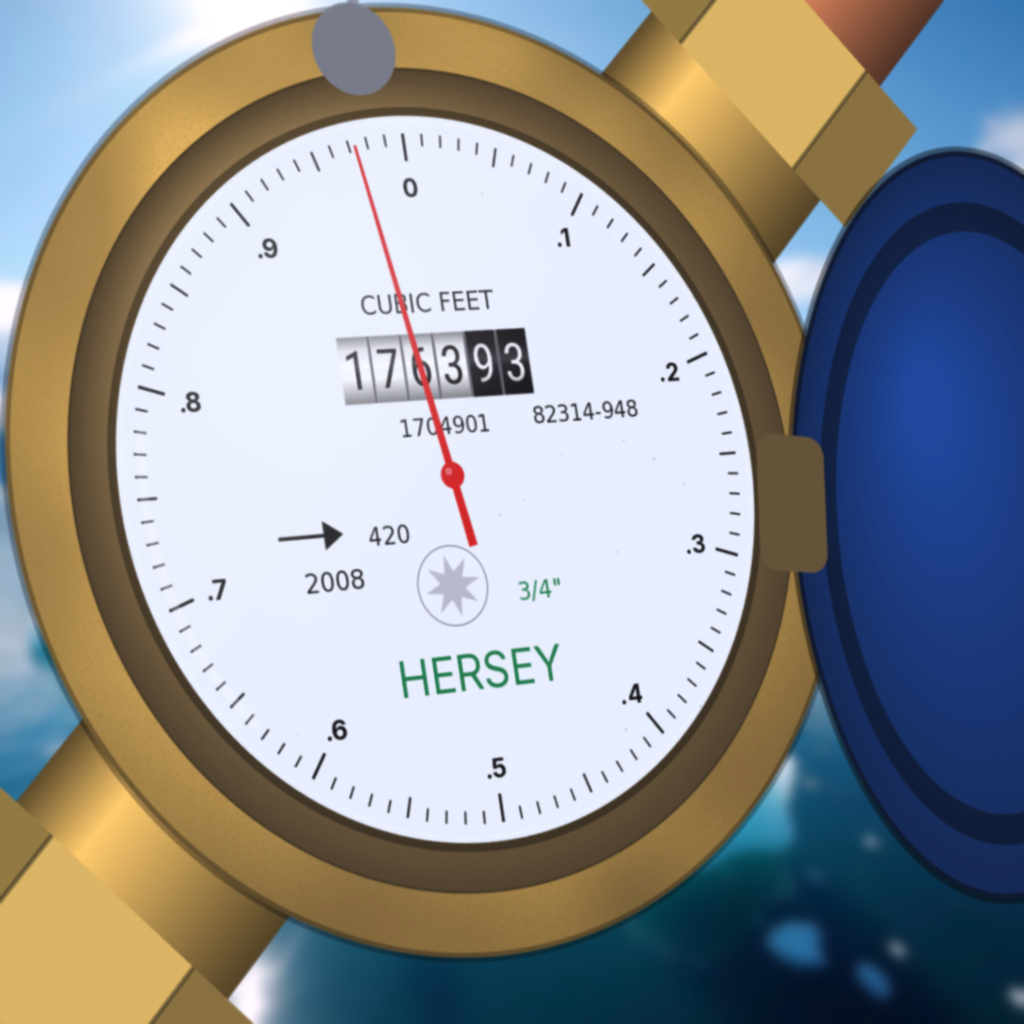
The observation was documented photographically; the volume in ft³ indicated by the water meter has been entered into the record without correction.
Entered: 176392.97 ft³
